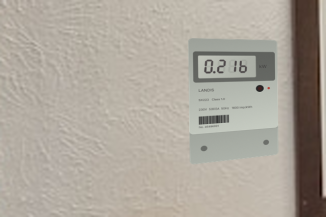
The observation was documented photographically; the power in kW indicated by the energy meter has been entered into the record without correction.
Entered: 0.216 kW
